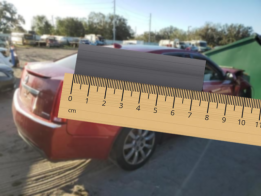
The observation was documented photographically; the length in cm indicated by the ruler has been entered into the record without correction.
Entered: 7.5 cm
